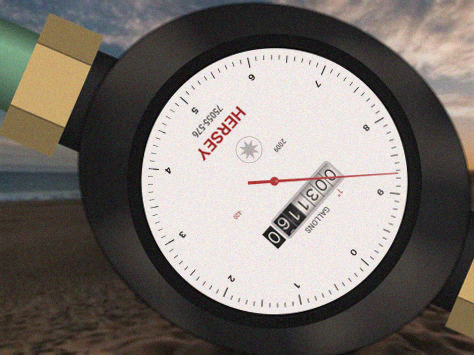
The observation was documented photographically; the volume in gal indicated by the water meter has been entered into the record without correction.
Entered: 31158.7 gal
